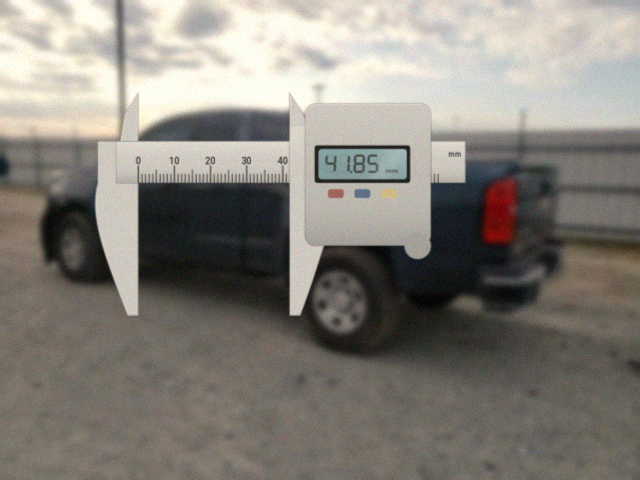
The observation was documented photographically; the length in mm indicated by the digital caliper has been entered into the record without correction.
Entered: 41.85 mm
